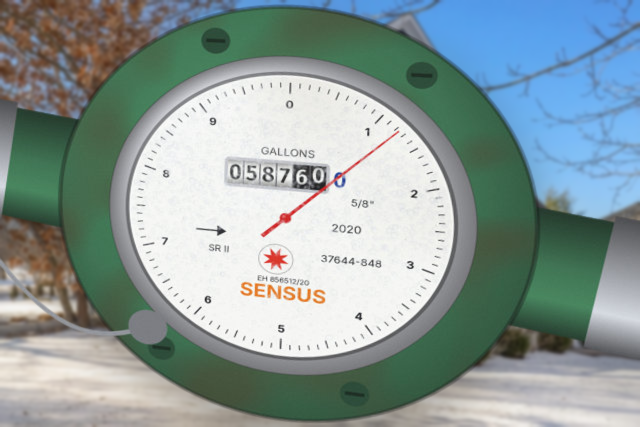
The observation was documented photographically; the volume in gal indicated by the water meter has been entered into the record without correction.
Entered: 587601.2 gal
